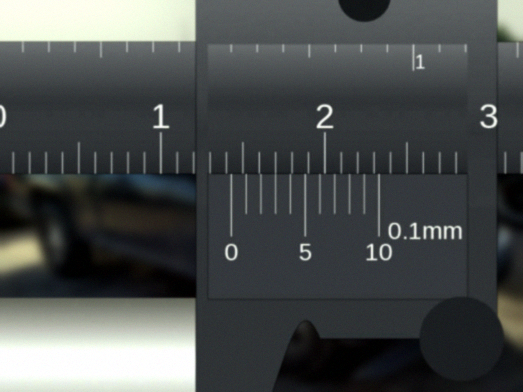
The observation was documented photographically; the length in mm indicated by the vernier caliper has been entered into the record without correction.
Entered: 14.3 mm
